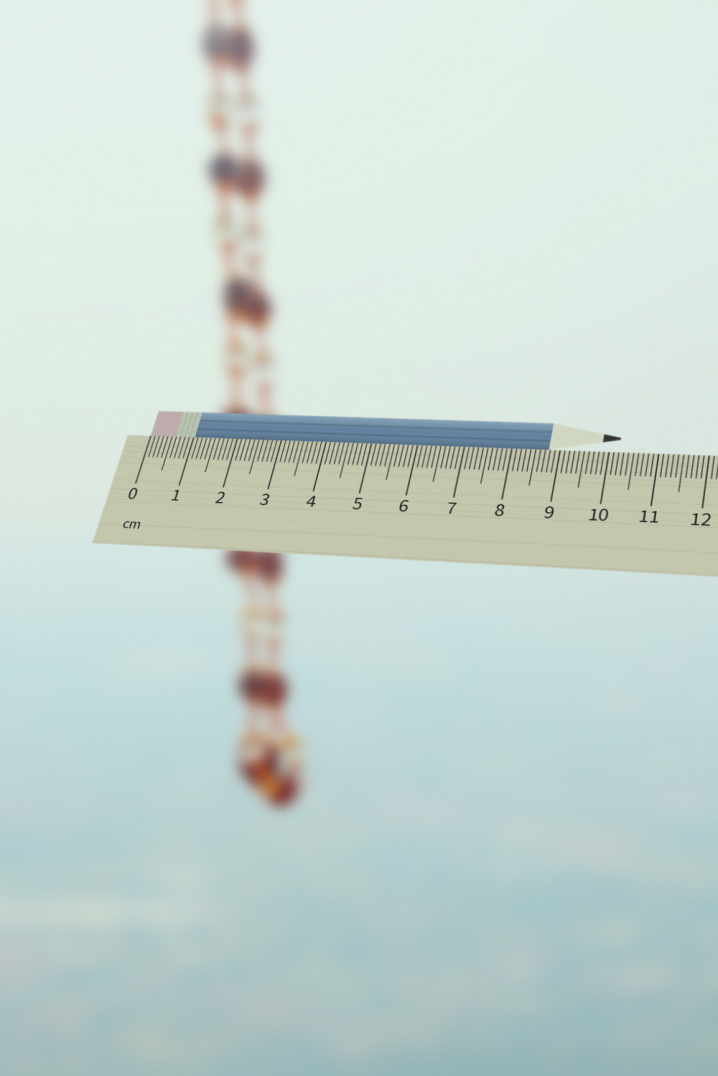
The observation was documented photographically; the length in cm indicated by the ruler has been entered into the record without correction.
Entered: 10.2 cm
